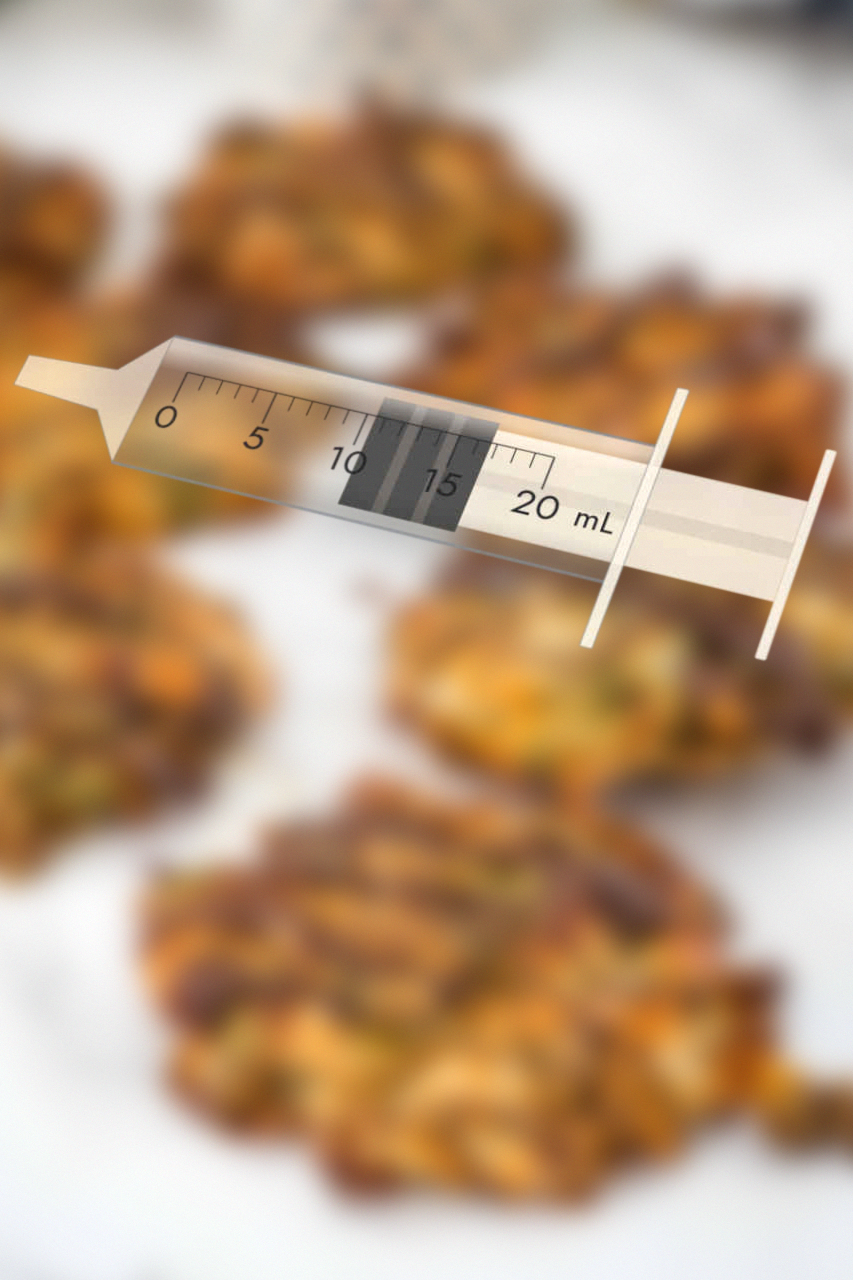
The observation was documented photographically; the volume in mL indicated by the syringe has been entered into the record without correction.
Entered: 10.5 mL
